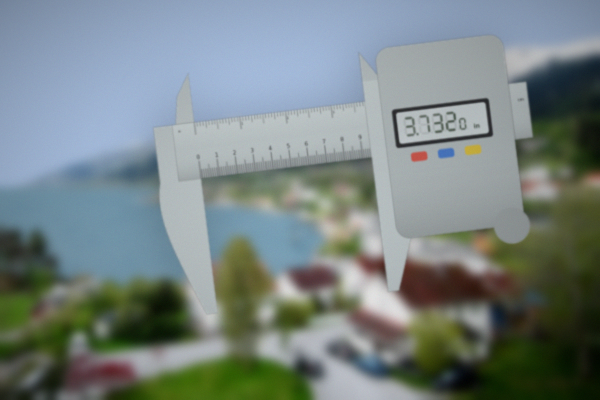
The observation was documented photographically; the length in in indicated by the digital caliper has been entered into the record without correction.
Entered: 3.7320 in
